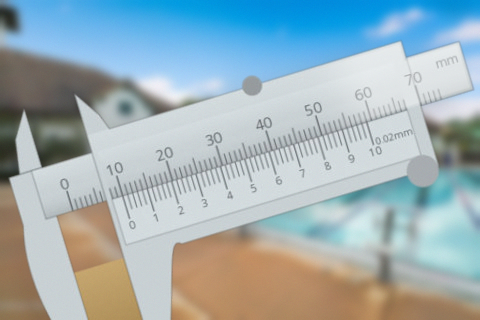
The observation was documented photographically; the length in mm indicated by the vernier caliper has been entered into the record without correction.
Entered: 10.0 mm
